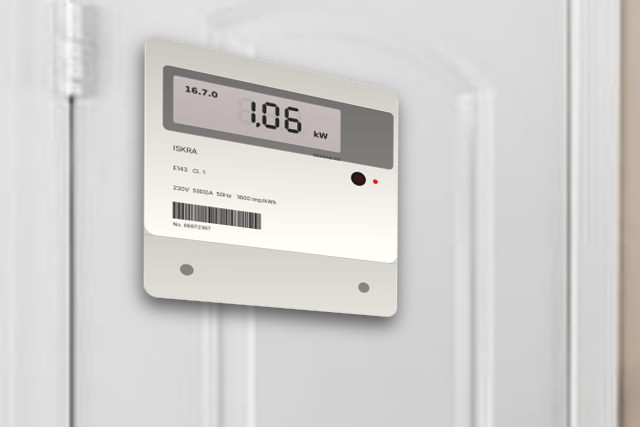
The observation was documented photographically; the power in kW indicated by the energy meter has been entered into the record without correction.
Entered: 1.06 kW
